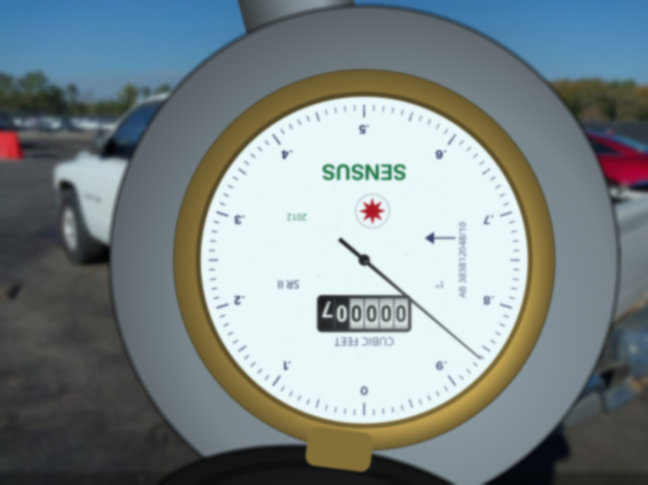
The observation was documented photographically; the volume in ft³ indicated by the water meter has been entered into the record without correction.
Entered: 6.86 ft³
